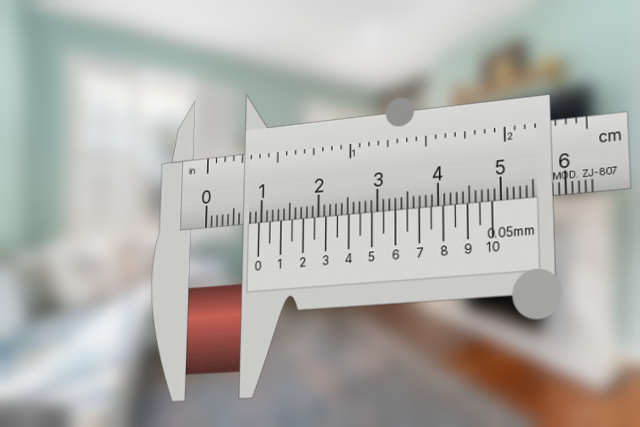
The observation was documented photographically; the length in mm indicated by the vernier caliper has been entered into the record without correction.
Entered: 9.6 mm
